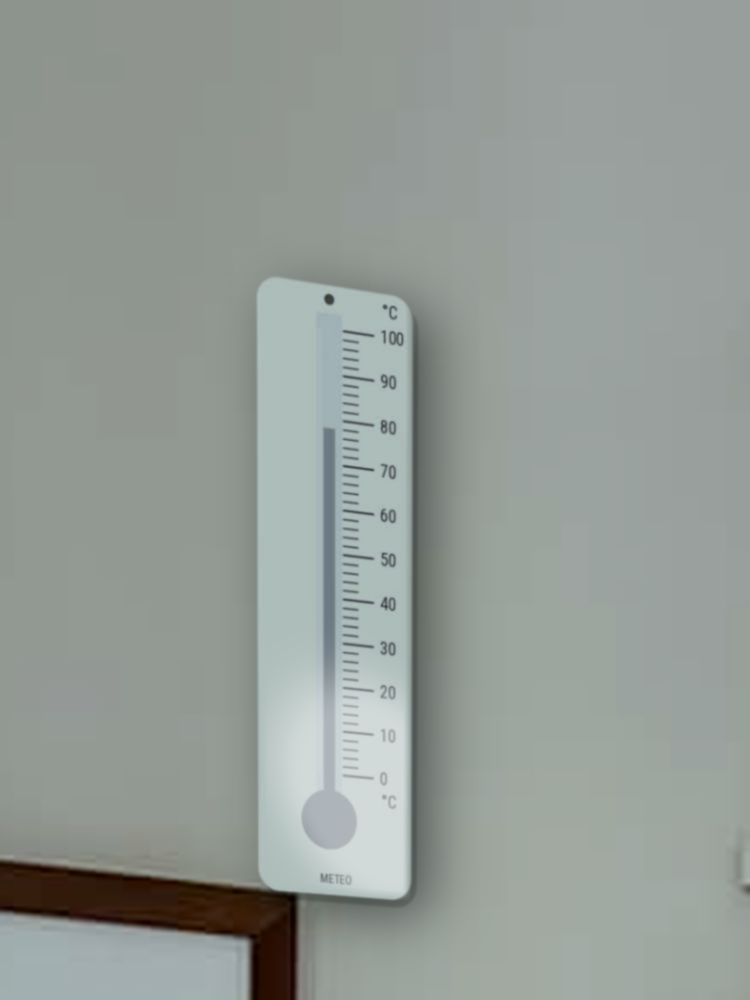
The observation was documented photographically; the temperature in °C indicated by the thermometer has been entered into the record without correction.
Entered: 78 °C
